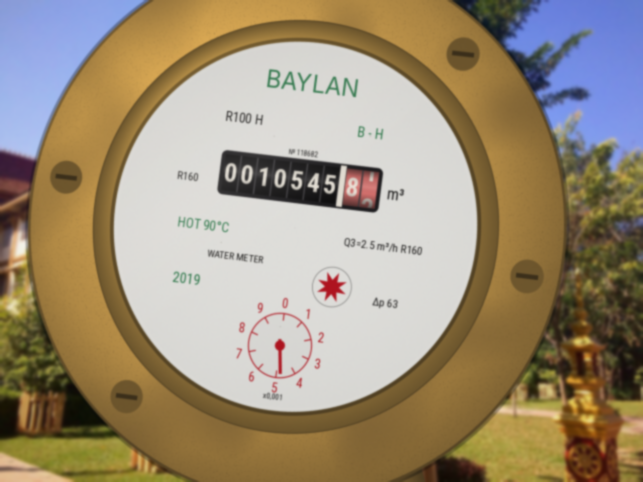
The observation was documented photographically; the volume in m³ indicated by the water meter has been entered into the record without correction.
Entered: 10545.814 m³
